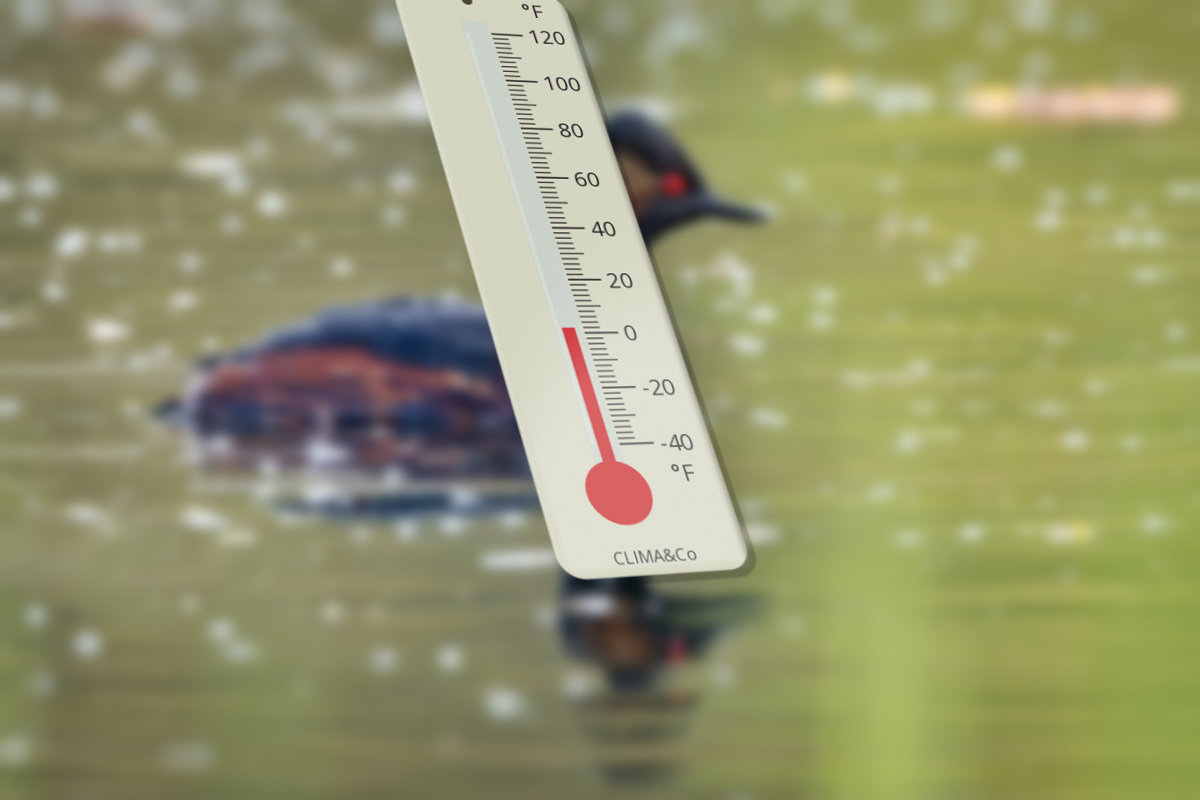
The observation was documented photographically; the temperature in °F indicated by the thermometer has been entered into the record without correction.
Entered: 2 °F
